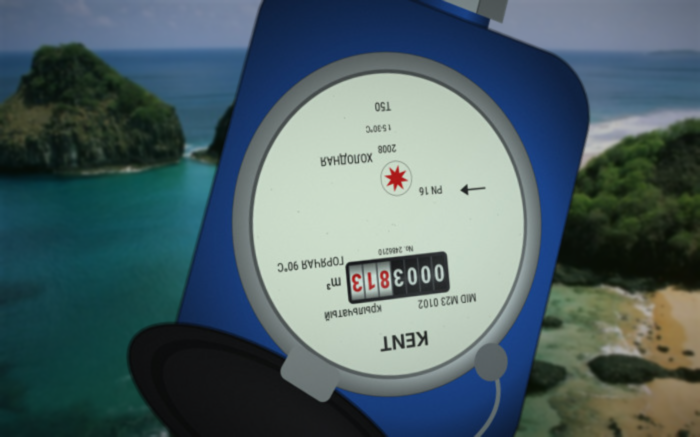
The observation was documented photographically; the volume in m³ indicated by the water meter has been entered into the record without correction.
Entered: 3.813 m³
